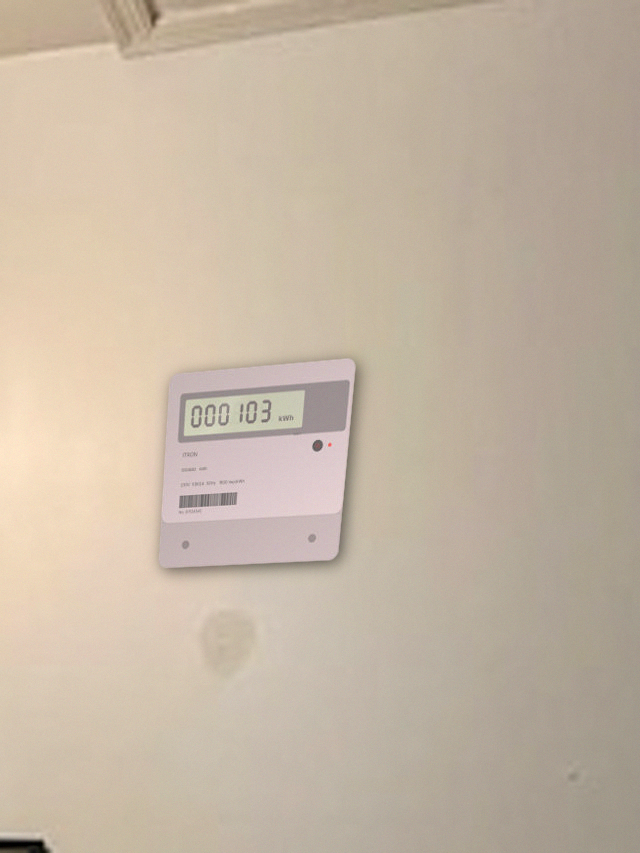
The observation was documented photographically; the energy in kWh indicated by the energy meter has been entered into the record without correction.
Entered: 103 kWh
